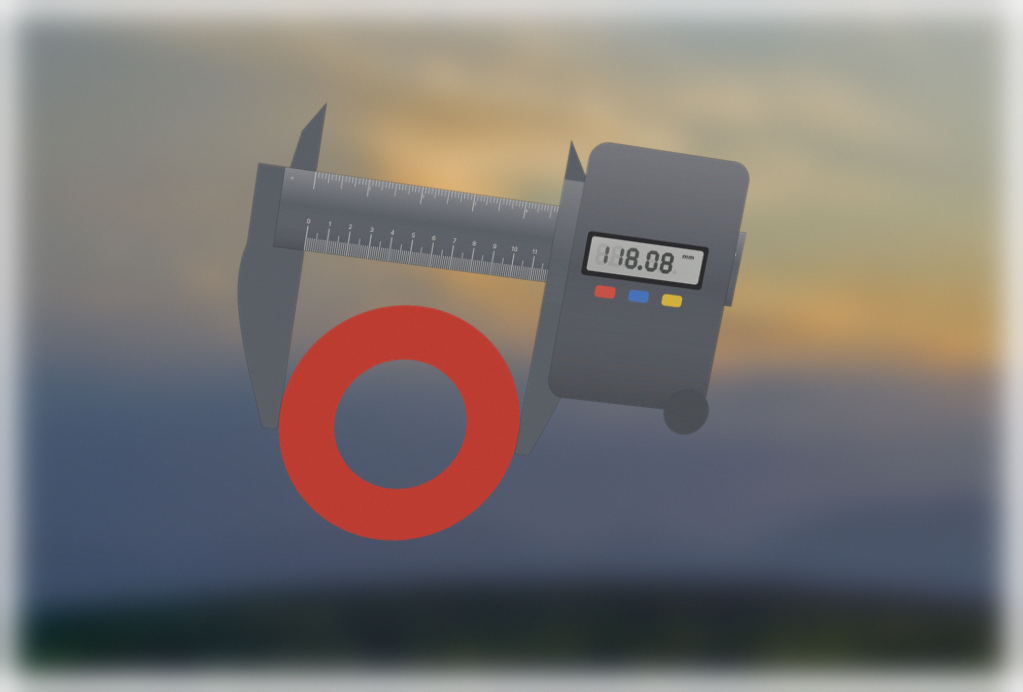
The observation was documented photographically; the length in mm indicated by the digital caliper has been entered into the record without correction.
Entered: 118.08 mm
